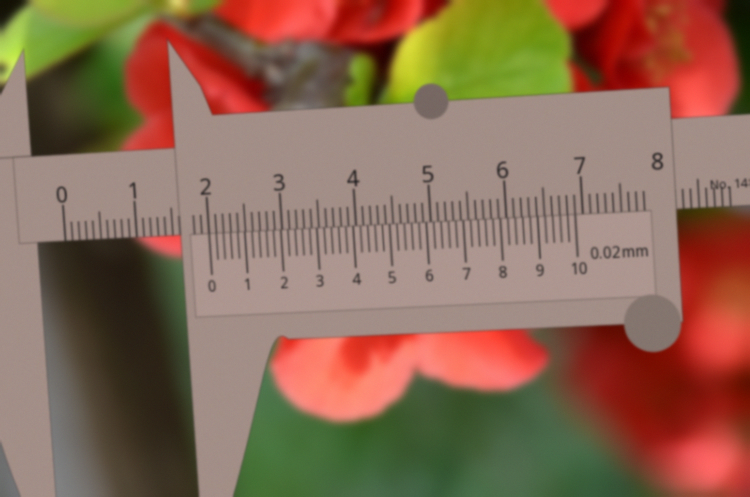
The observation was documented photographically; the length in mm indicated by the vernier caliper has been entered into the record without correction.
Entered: 20.0 mm
